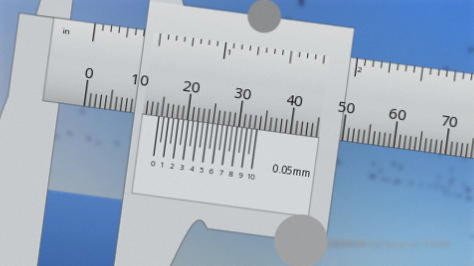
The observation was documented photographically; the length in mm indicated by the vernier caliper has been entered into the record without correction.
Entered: 14.5 mm
